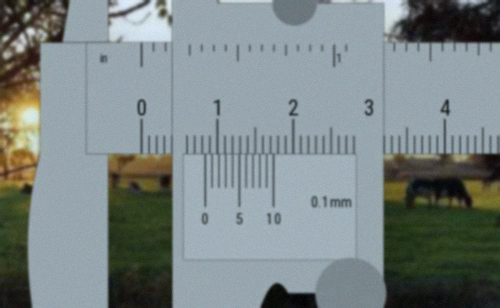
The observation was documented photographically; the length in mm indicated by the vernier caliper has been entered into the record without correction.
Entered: 8.4 mm
